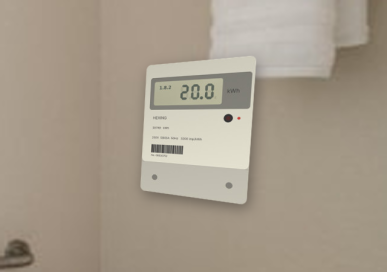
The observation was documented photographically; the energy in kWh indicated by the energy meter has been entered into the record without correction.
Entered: 20.0 kWh
